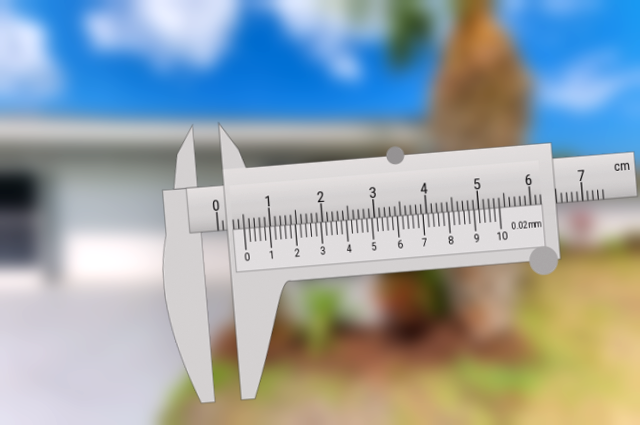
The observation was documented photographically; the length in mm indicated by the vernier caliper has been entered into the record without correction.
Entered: 5.0 mm
